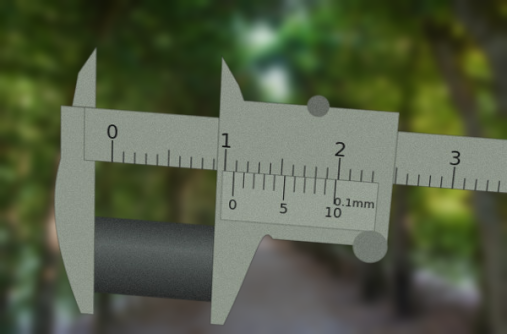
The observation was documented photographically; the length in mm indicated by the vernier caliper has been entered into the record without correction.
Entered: 10.8 mm
